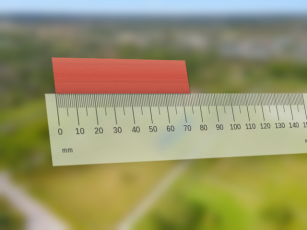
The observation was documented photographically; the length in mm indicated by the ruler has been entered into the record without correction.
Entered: 75 mm
